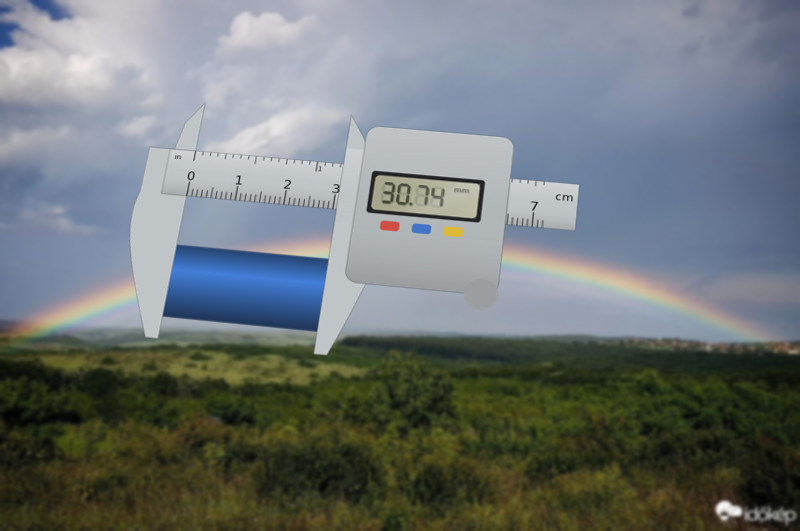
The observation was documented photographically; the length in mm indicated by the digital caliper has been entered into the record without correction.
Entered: 30.74 mm
